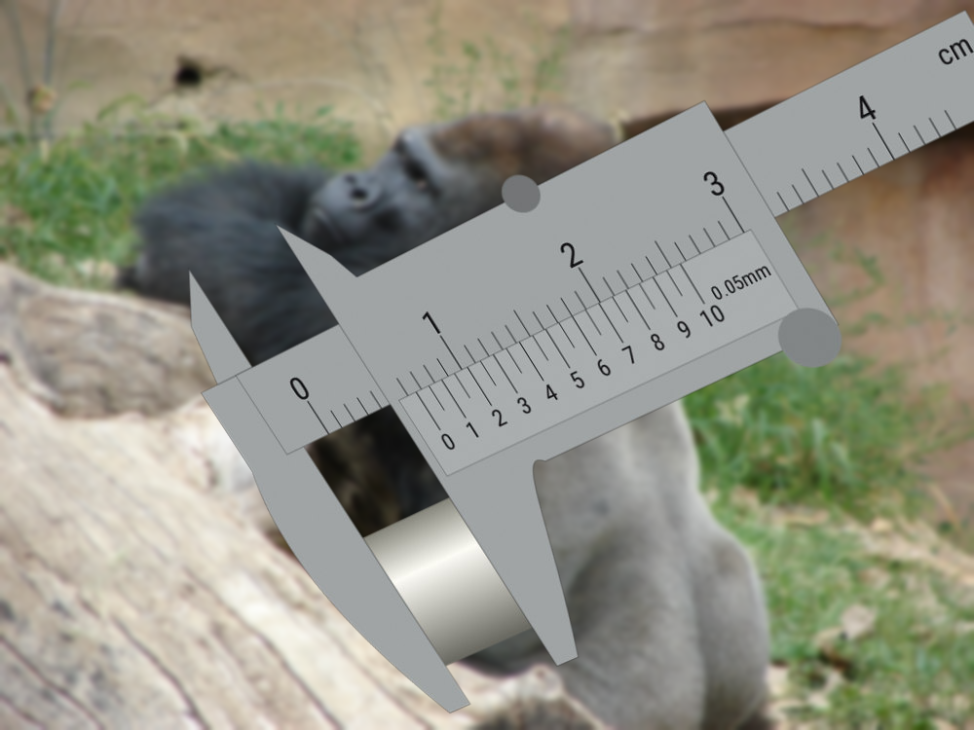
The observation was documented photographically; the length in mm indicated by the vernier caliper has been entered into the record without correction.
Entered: 6.6 mm
